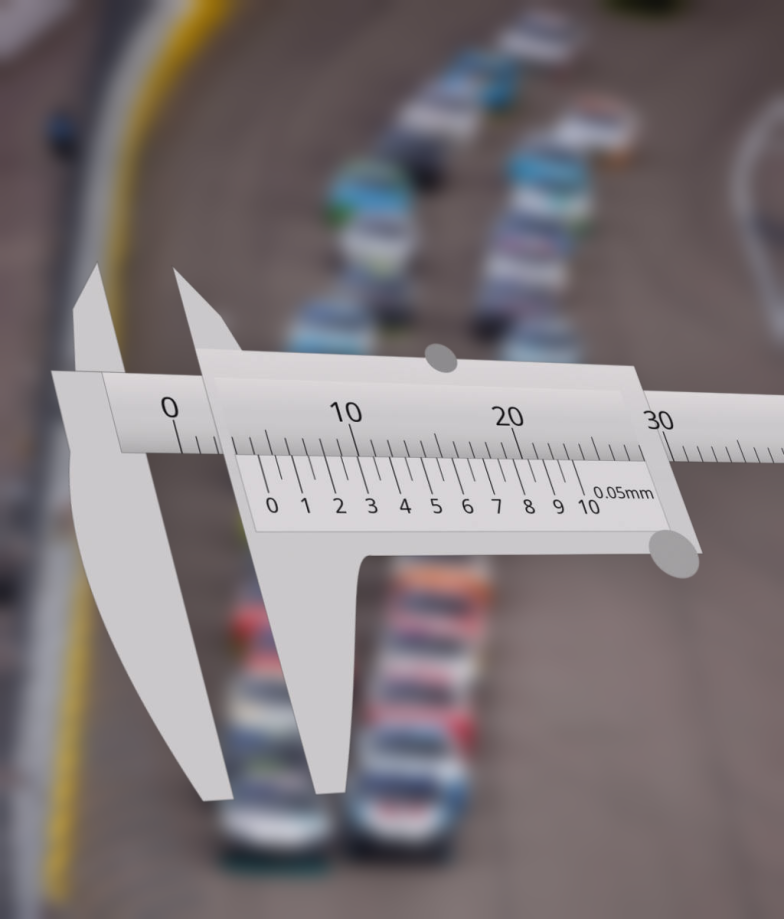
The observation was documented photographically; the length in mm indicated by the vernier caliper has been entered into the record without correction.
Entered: 4.2 mm
